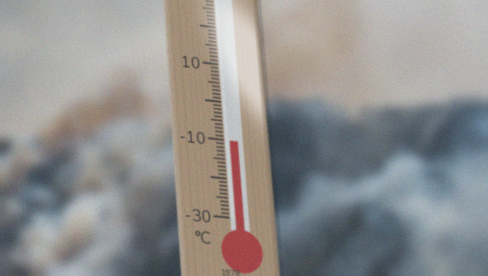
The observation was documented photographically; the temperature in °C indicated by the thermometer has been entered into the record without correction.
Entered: -10 °C
